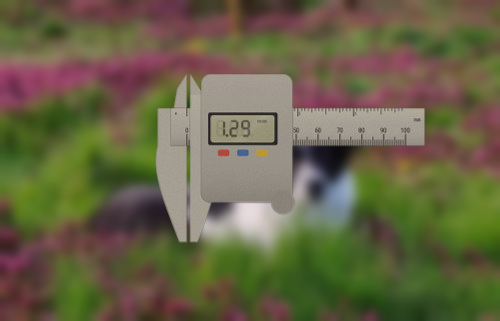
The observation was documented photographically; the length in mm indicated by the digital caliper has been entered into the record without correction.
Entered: 1.29 mm
